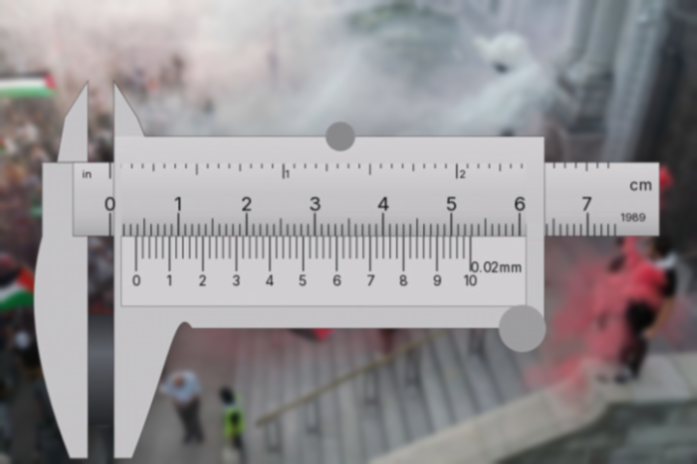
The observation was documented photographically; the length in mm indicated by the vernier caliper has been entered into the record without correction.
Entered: 3.8 mm
